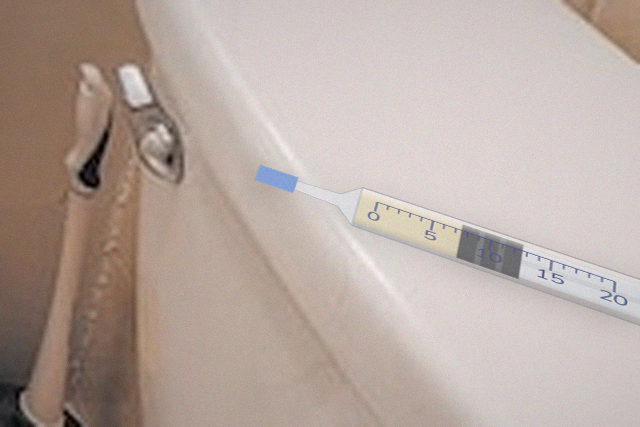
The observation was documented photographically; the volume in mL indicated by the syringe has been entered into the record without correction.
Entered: 7.5 mL
